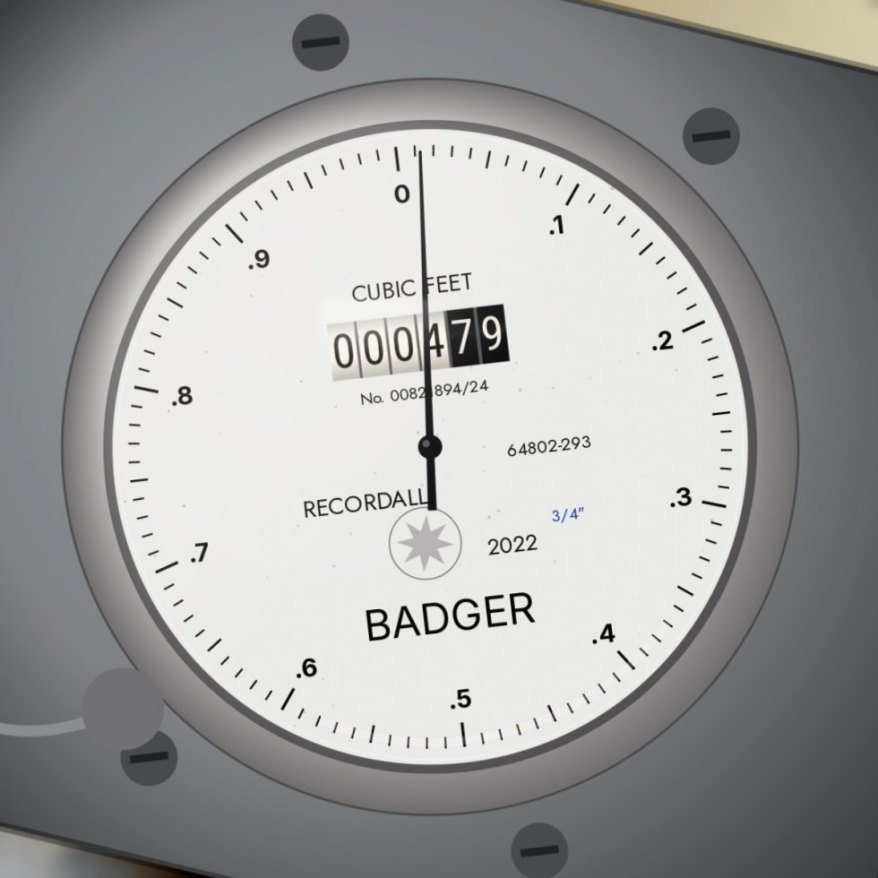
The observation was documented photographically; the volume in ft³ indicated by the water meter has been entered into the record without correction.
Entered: 479.01 ft³
